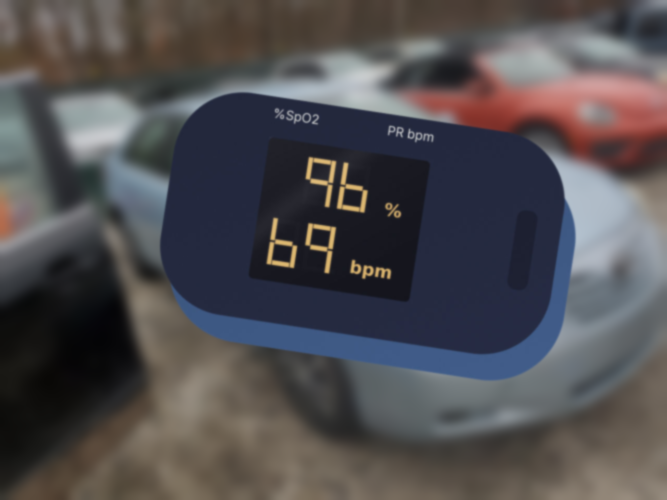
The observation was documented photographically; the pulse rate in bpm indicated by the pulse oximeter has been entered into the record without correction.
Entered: 69 bpm
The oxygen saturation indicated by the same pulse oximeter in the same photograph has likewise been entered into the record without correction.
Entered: 96 %
